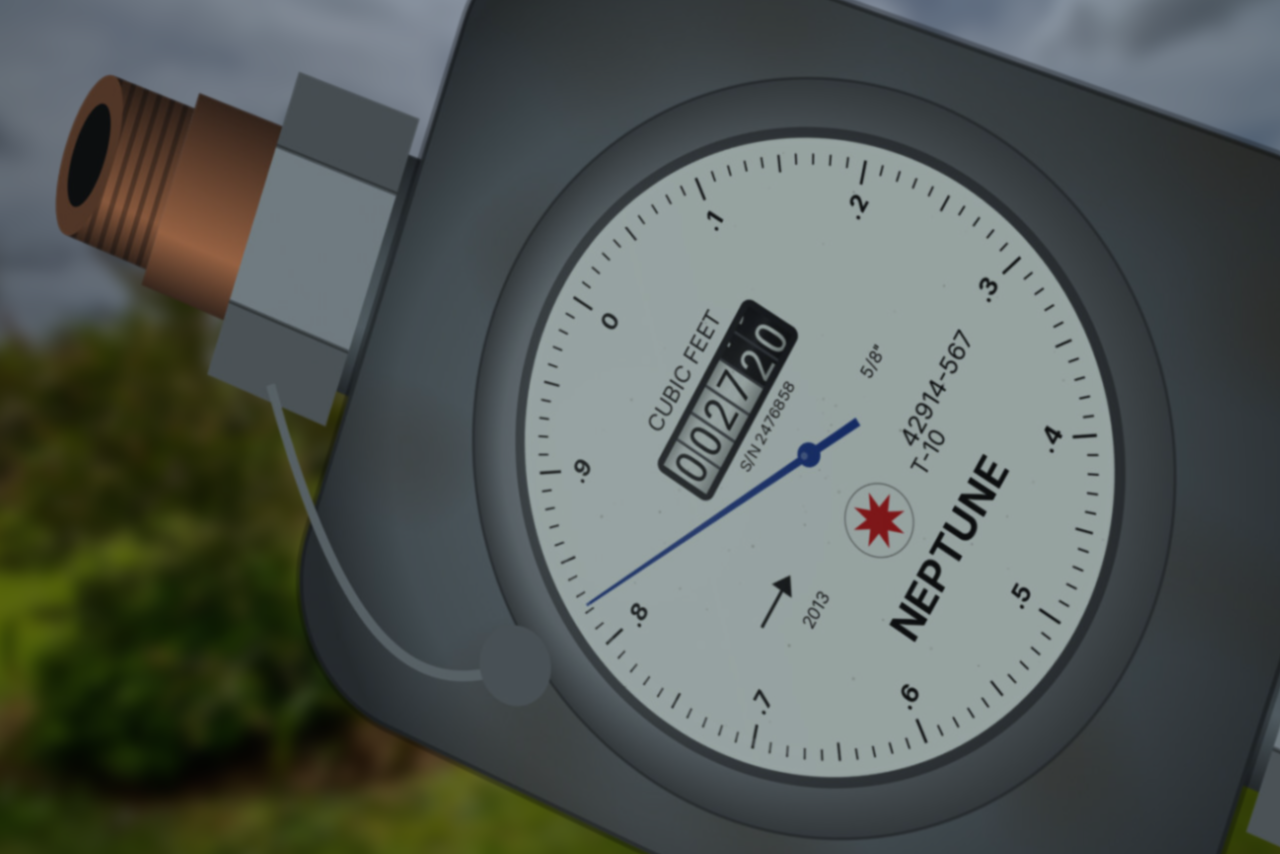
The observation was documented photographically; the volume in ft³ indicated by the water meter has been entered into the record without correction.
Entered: 2719.82 ft³
